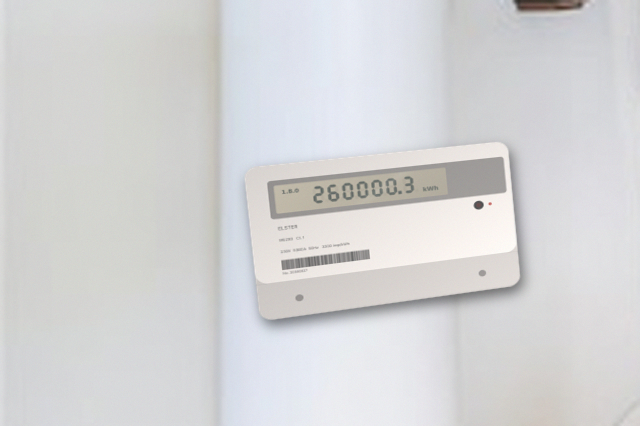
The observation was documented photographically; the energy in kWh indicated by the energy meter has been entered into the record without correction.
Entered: 260000.3 kWh
